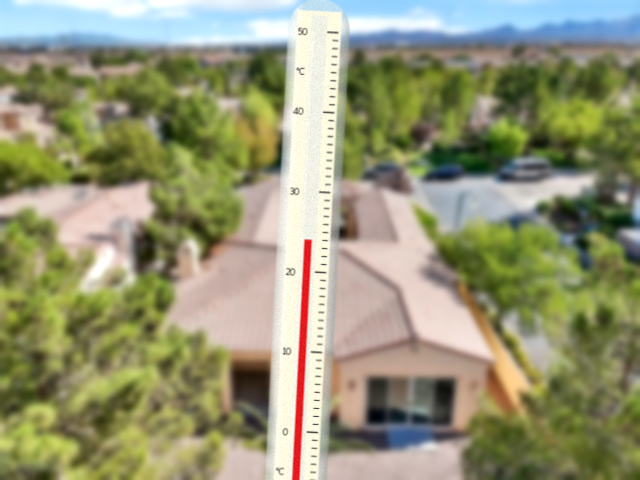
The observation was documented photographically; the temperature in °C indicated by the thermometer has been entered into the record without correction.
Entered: 24 °C
